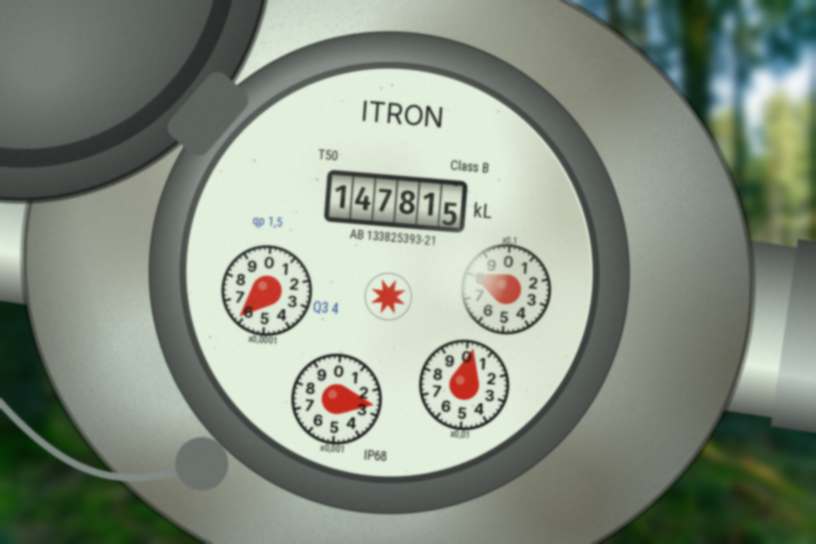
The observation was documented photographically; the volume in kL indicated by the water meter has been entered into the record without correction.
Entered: 147814.8026 kL
